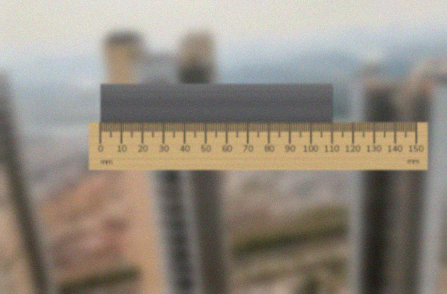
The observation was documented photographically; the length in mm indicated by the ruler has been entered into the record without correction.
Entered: 110 mm
